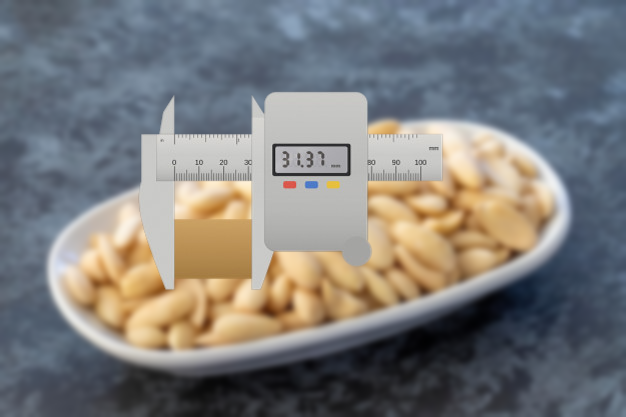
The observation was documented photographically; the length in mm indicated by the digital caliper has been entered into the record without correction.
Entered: 31.37 mm
